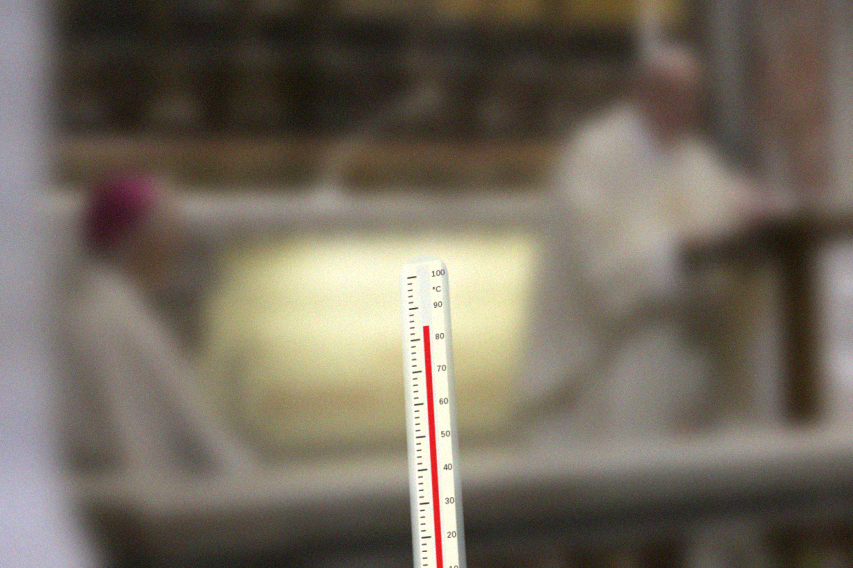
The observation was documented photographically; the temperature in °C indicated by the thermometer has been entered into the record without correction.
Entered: 84 °C
